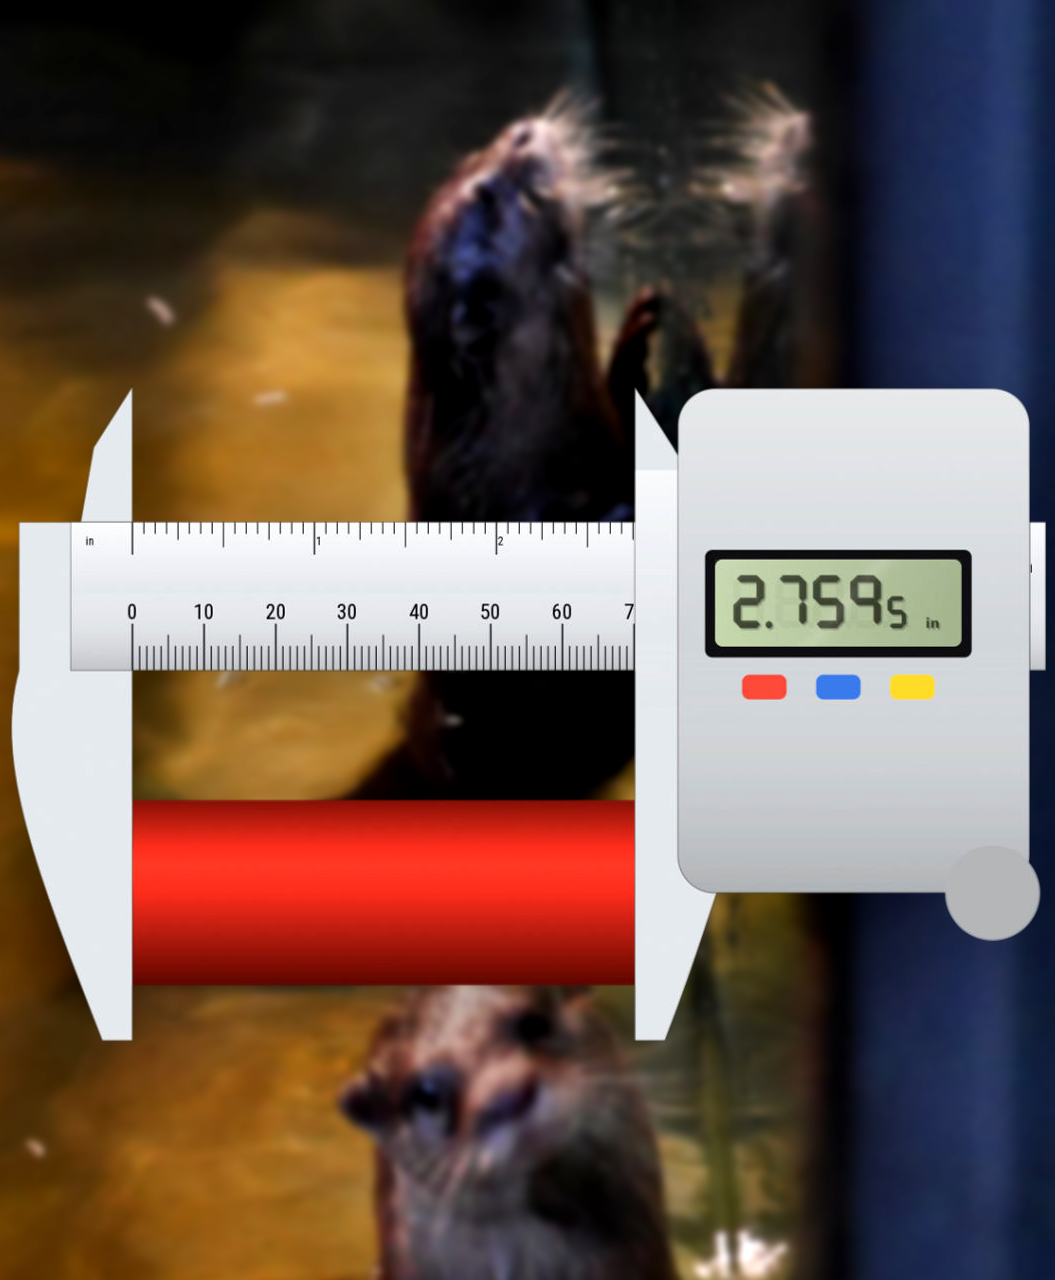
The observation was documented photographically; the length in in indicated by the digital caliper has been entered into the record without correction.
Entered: 2.7595 in
